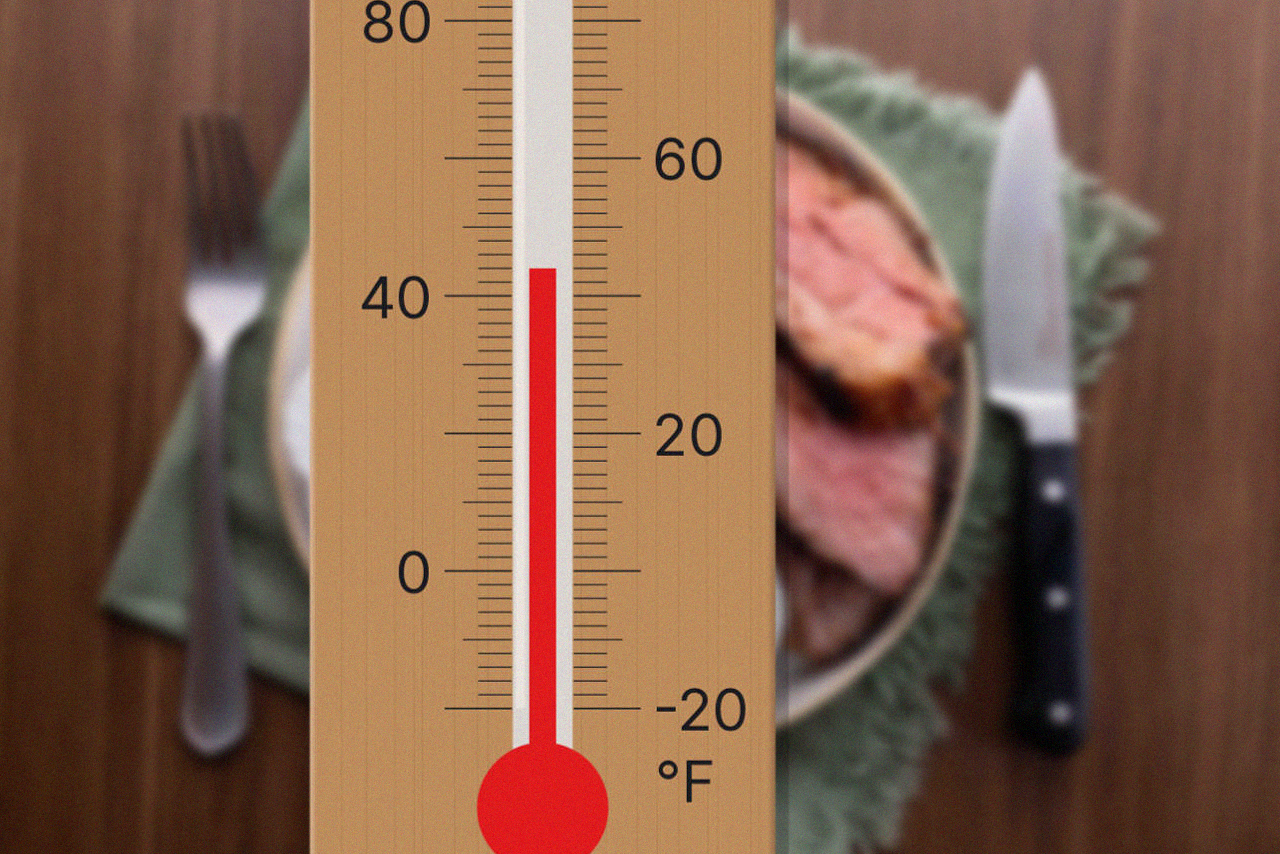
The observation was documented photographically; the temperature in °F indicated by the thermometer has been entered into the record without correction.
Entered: 44 °F
